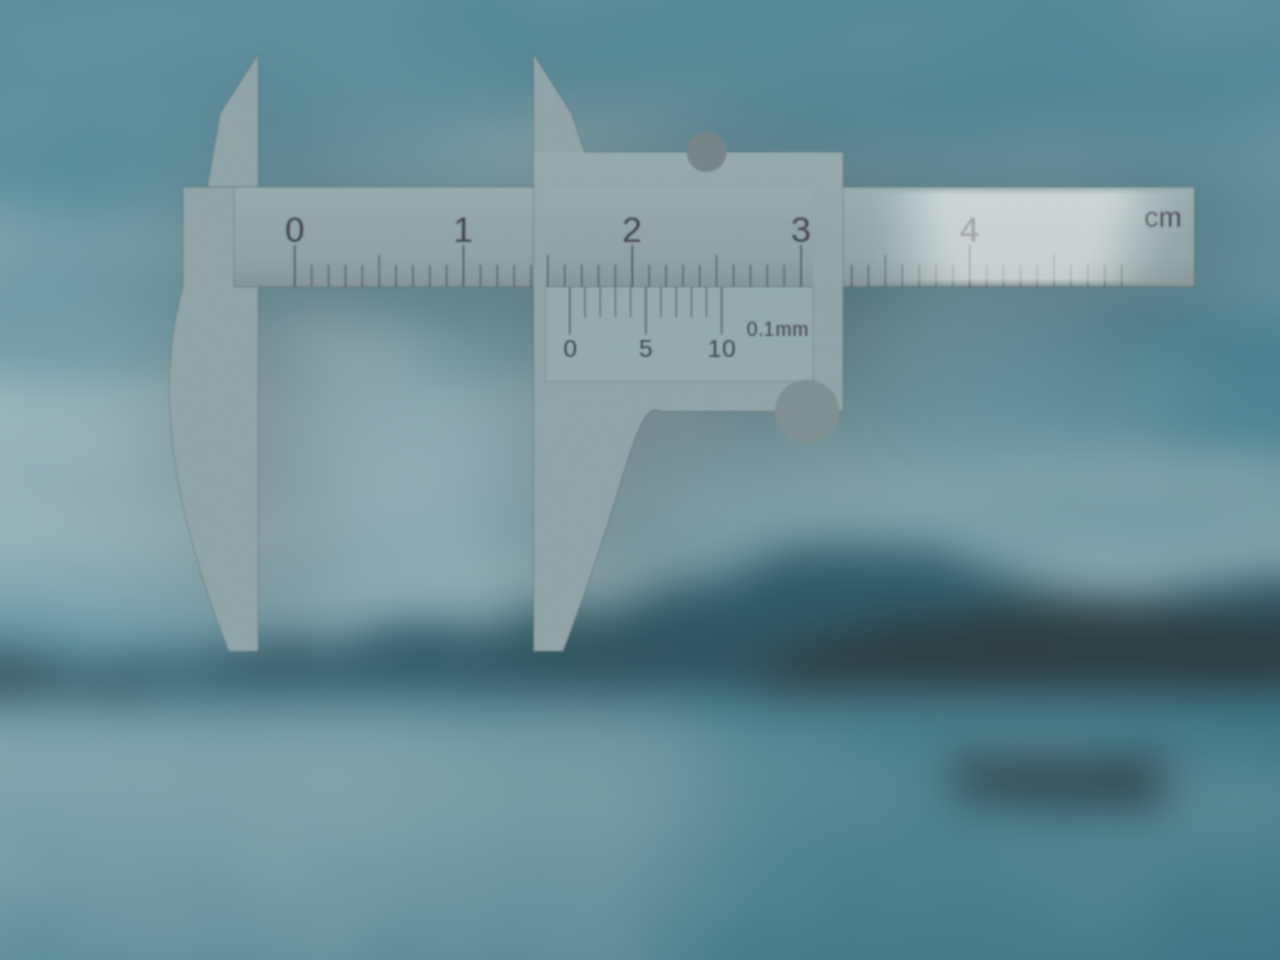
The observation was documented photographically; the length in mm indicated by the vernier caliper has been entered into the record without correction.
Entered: 16.3 mm
